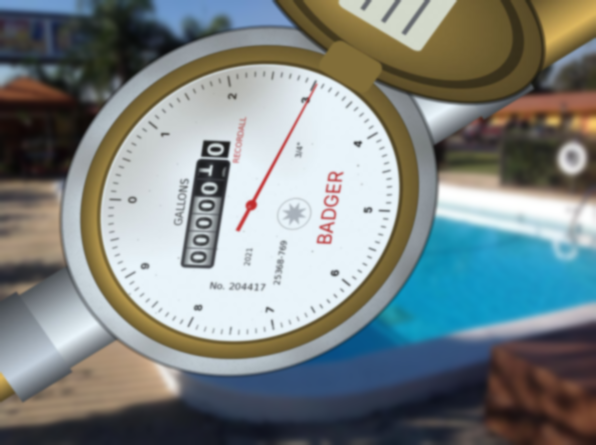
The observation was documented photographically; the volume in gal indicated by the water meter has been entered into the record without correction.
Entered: 13.0 gal
